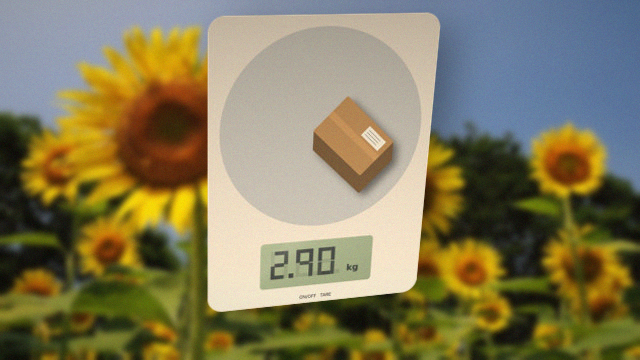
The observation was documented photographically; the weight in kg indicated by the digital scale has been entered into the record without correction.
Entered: 2.90 kg
